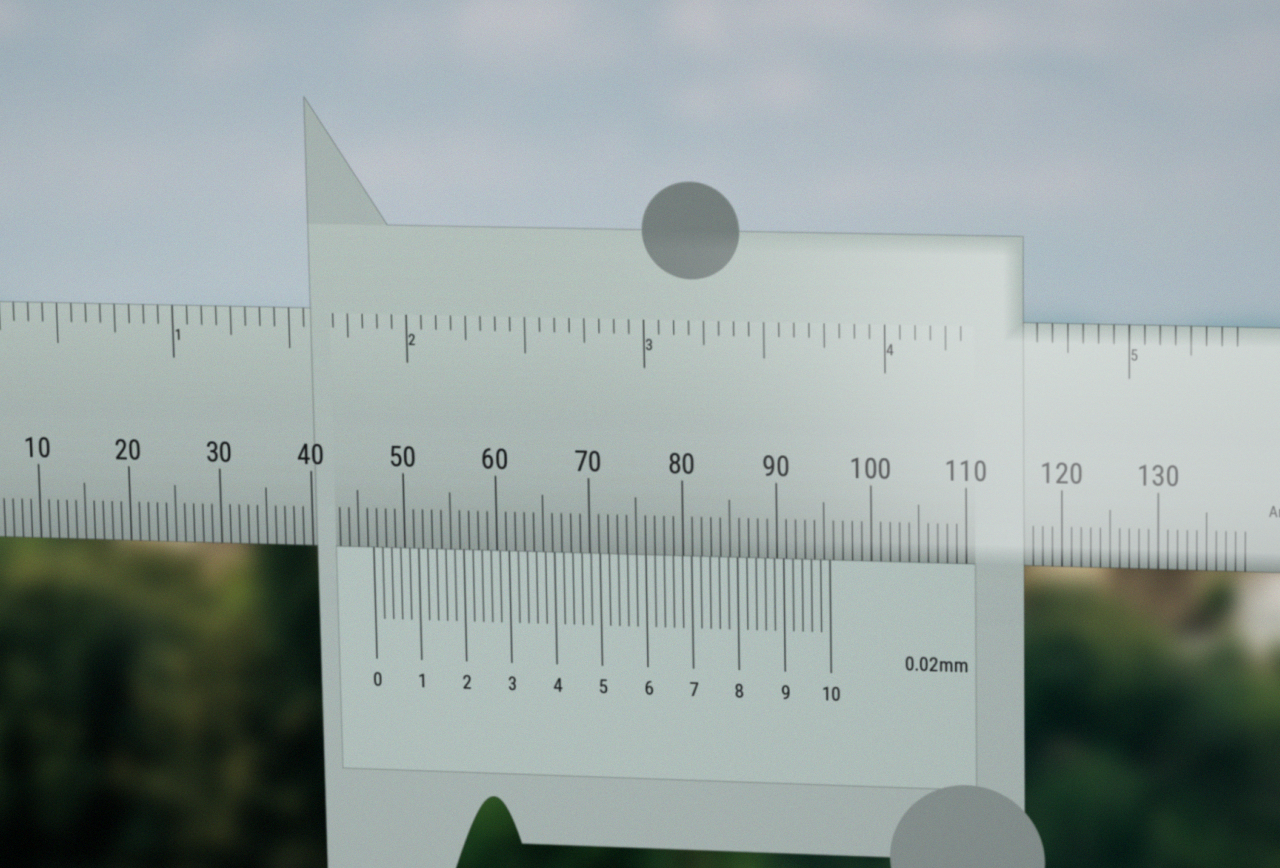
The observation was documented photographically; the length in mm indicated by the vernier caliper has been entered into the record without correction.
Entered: 46.6 mm
